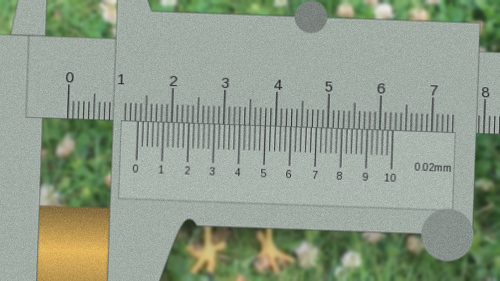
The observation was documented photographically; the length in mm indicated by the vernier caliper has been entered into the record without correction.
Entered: 13.5 mm
